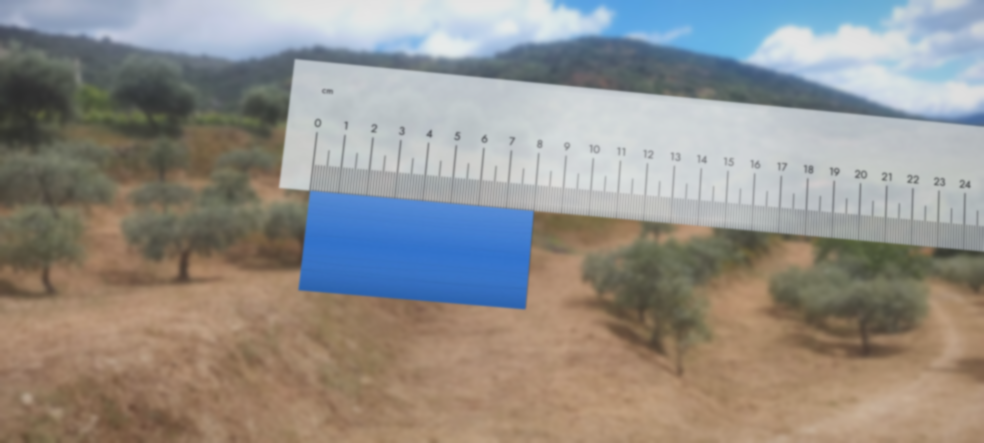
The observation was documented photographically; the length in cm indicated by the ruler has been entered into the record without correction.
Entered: 8 cm
